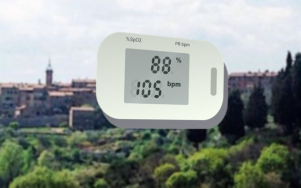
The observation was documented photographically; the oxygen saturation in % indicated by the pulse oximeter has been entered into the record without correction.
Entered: 88 %
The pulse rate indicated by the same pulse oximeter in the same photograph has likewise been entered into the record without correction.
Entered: 105 bpm
